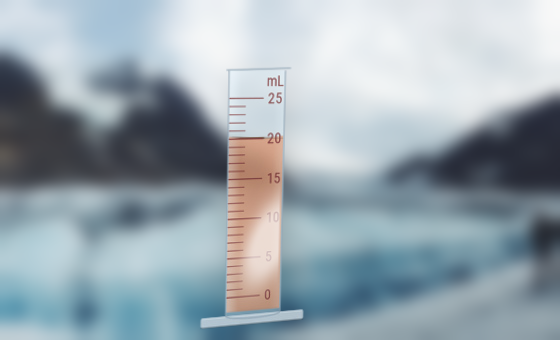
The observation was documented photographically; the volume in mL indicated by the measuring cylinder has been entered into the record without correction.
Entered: 20 mL
